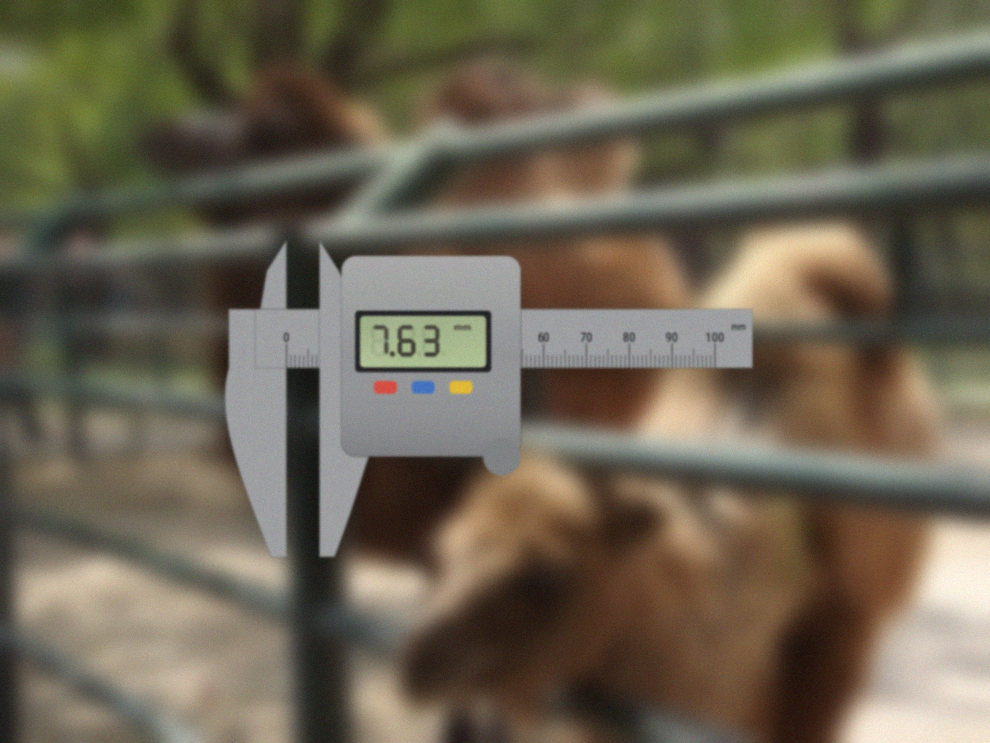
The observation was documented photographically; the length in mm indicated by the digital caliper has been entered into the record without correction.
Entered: 7.63 mm
